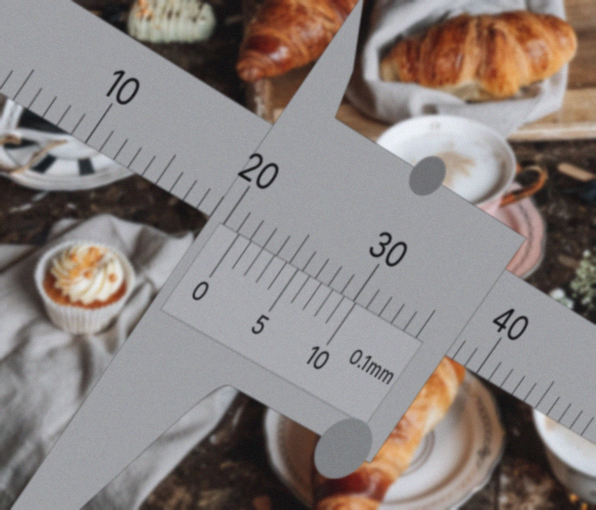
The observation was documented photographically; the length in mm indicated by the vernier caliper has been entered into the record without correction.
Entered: 21.2 mm
